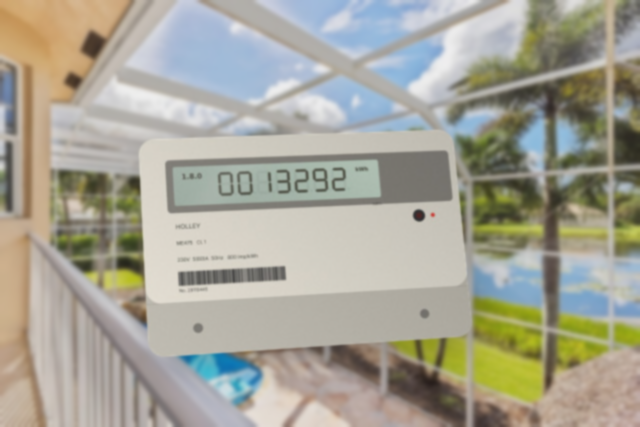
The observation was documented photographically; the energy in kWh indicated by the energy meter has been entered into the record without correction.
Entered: 13292 kWh
